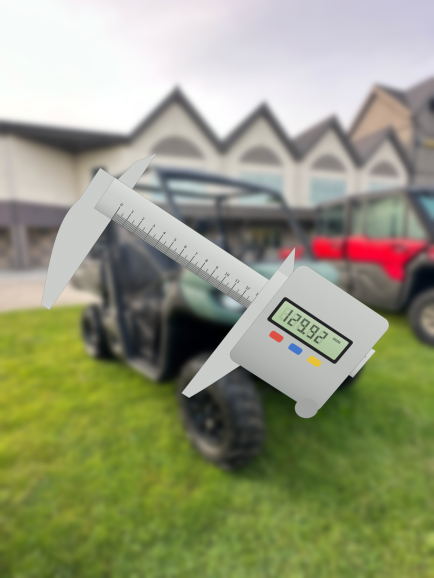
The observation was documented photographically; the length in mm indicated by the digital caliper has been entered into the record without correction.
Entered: 129.92 mm
